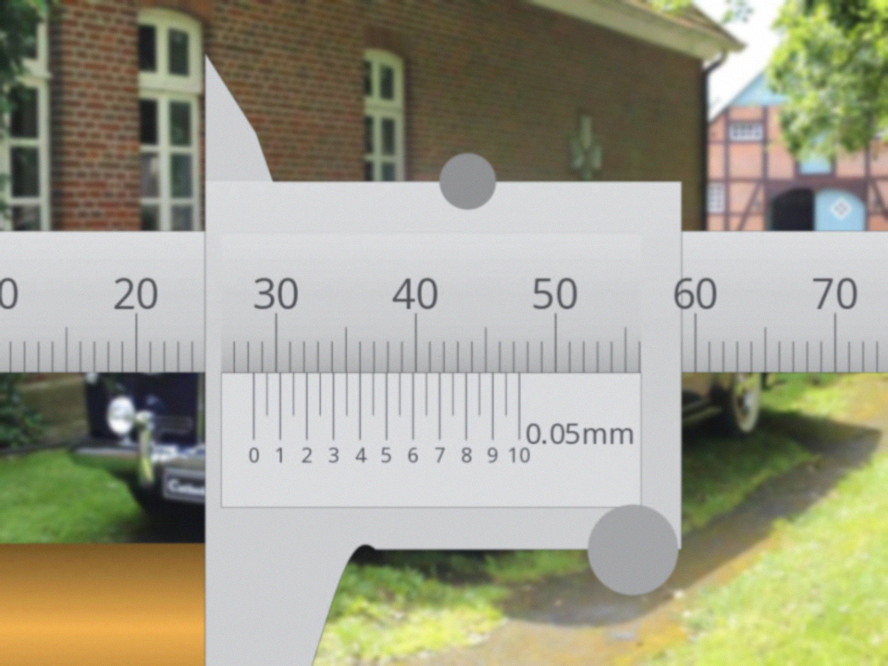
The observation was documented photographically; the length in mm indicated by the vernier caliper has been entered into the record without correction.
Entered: 28.4 mm
